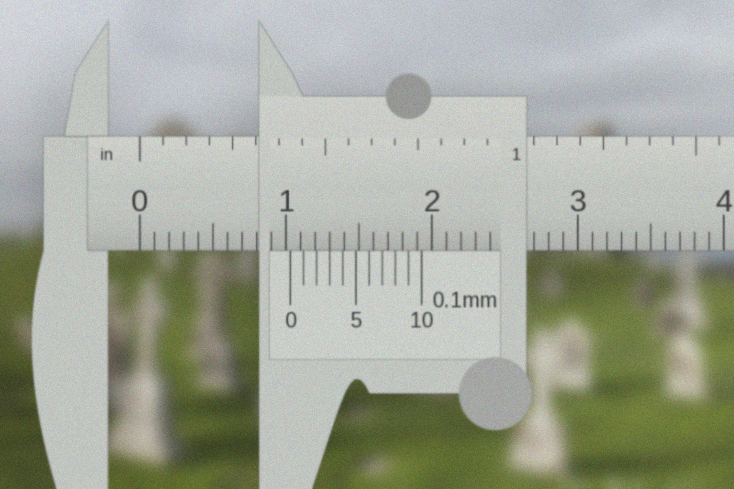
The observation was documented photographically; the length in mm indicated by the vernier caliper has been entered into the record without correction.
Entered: 10.3 mm
